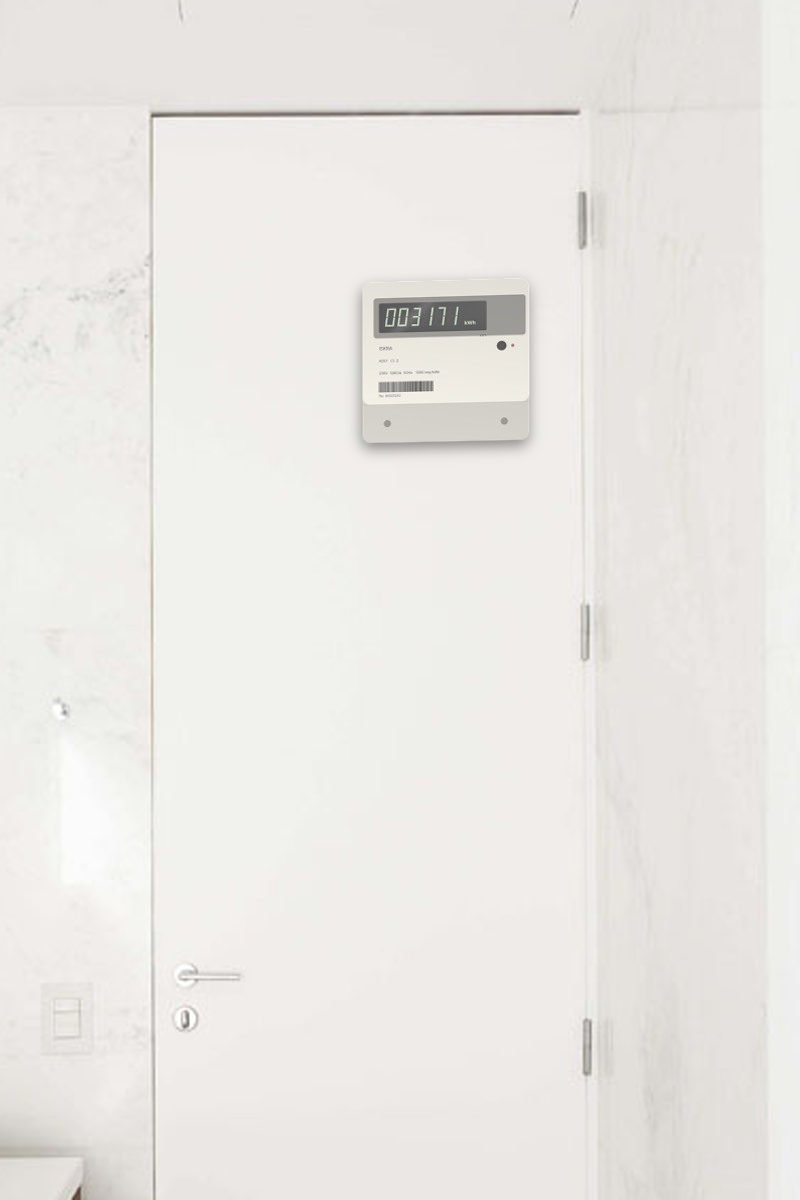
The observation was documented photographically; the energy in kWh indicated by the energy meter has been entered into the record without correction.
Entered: 3171 kWh
